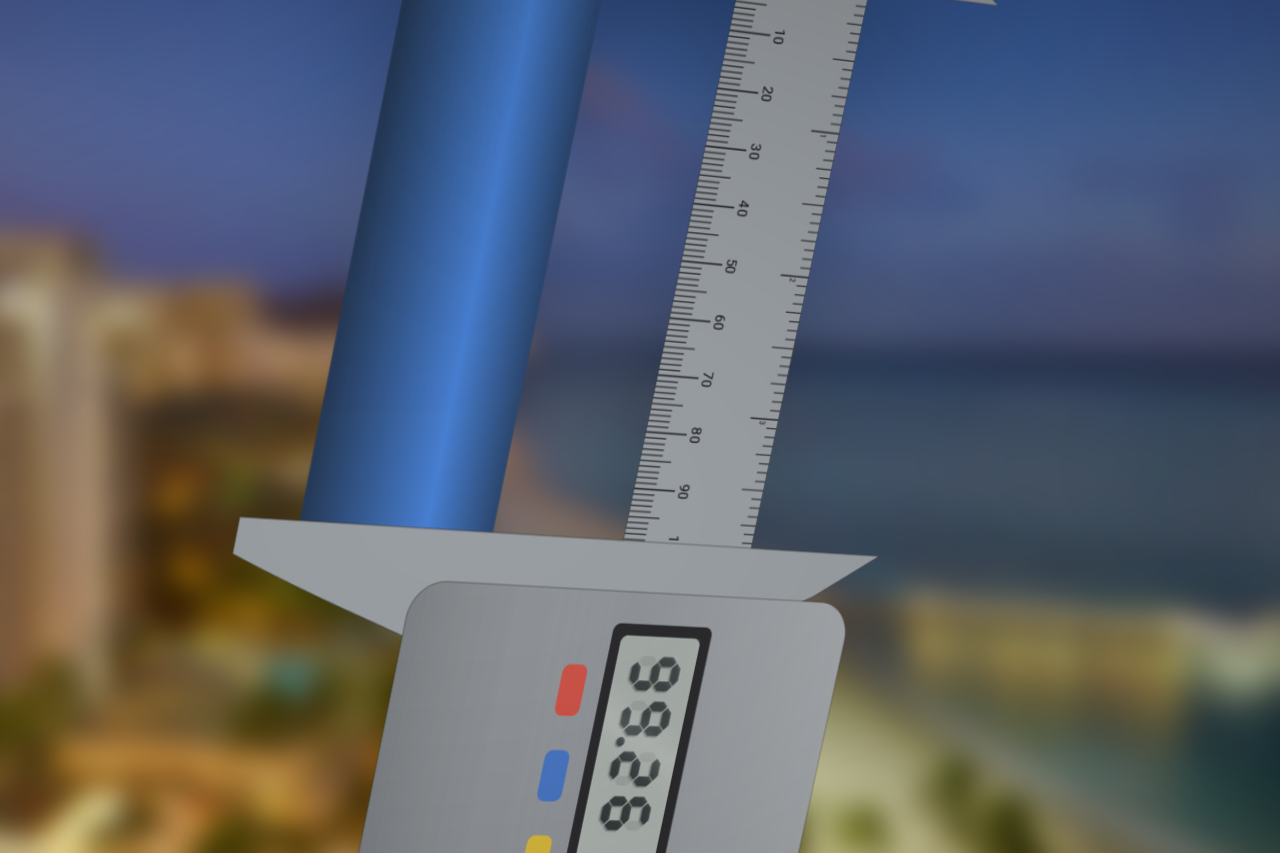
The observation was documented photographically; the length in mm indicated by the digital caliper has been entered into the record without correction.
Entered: 99.26 mm
